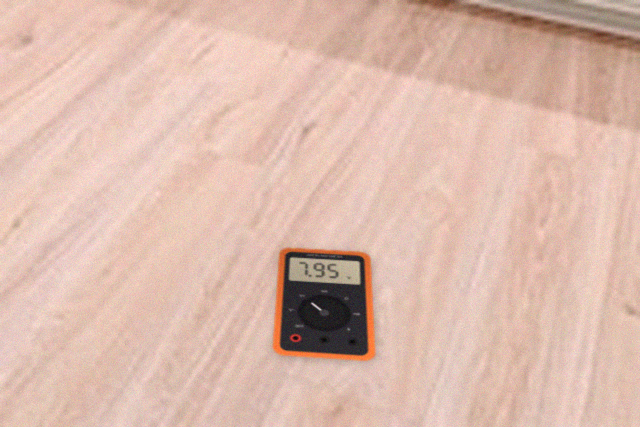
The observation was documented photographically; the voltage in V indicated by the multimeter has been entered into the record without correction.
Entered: 7.95 V
